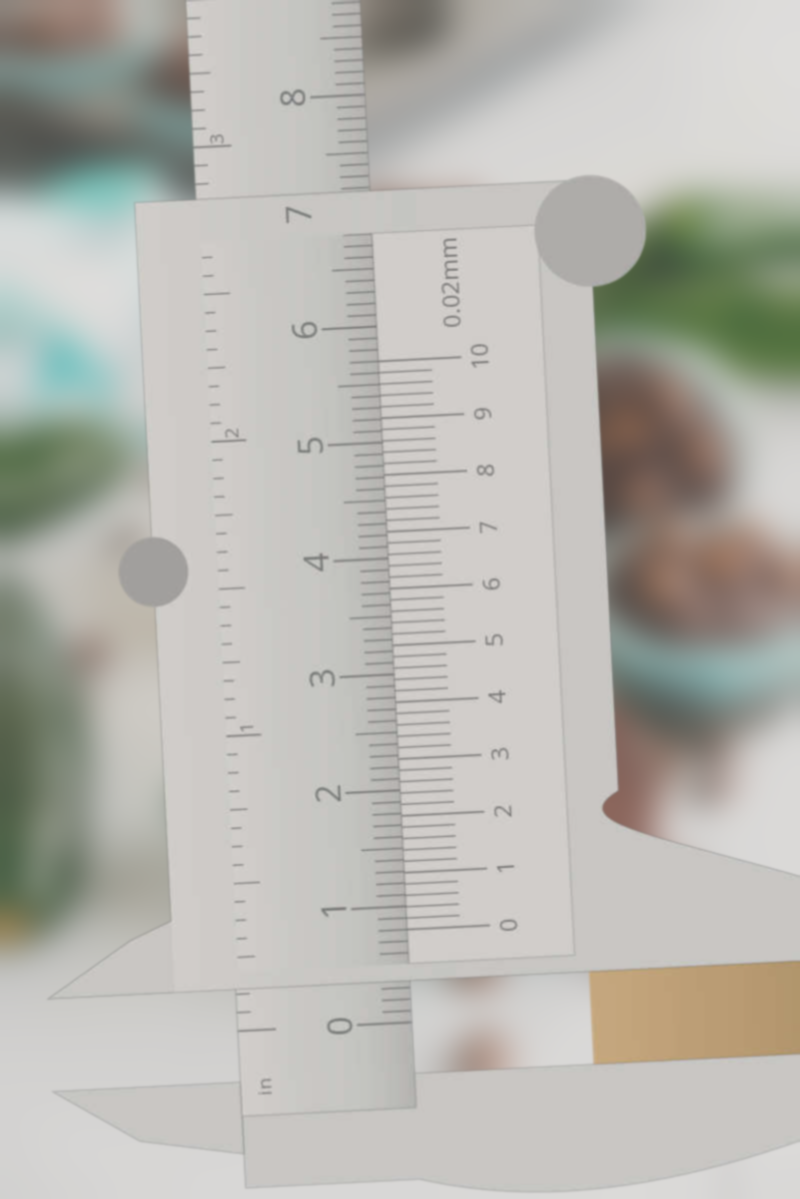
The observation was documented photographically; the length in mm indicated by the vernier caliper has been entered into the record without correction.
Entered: 8.0 mm
